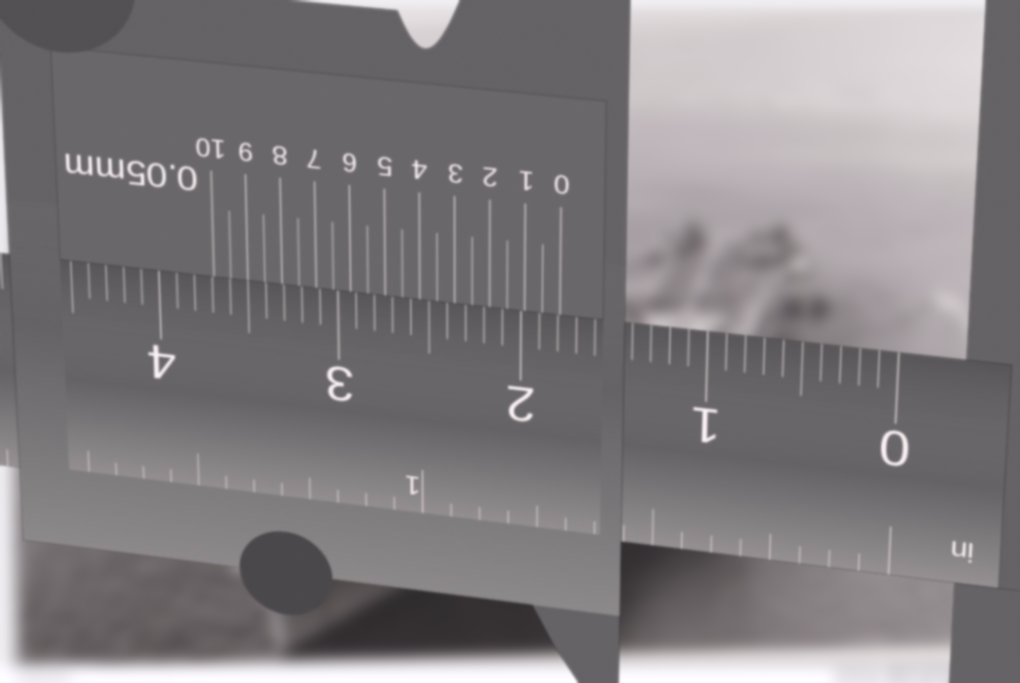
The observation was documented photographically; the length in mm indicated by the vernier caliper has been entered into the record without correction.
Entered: 17.9 mm
